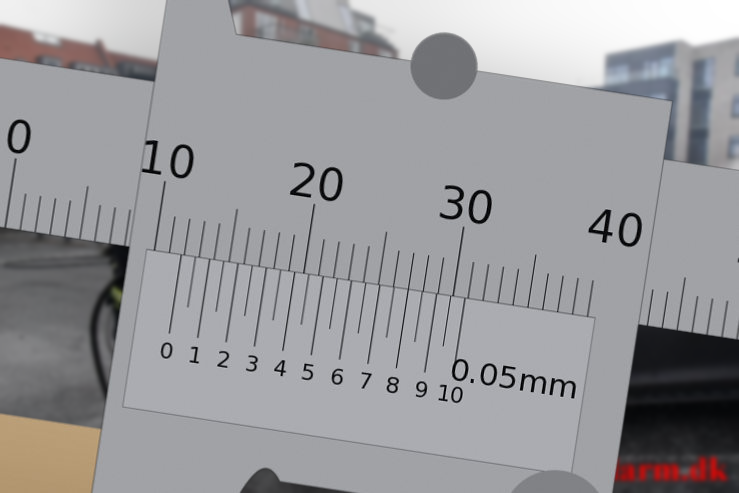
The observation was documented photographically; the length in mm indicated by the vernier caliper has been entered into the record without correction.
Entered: 11.8 mm
